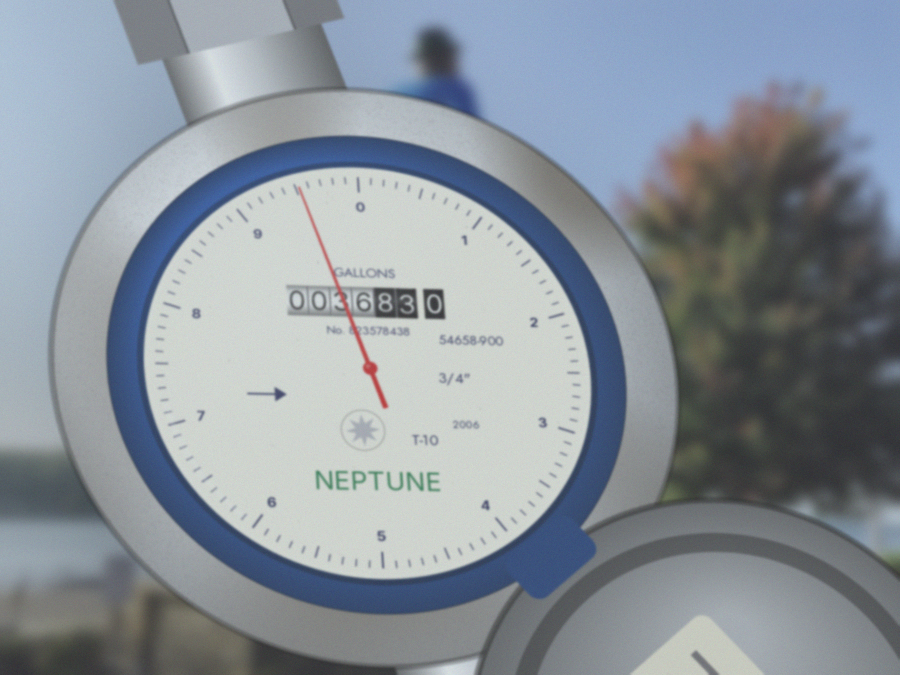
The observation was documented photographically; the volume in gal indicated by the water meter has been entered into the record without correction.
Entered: 36829.5 gal
